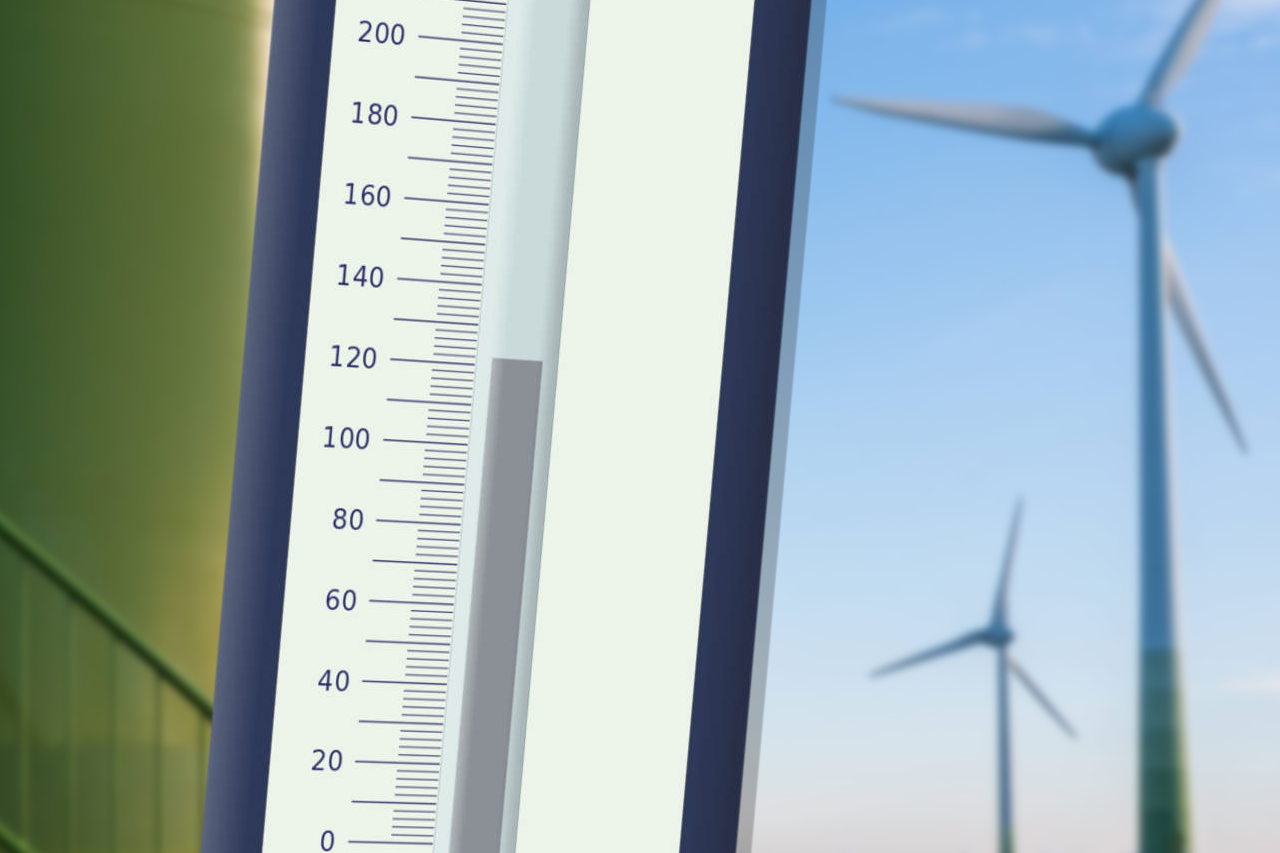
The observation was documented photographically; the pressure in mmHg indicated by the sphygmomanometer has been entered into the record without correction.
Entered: 122 mmHg
